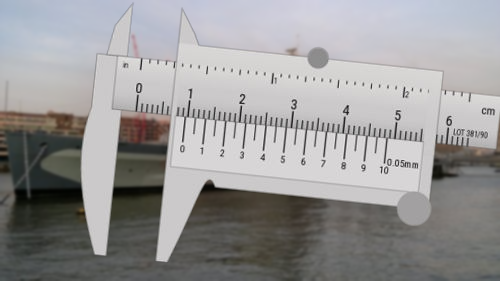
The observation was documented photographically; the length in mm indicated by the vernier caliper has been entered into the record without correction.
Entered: 9.5 mm
